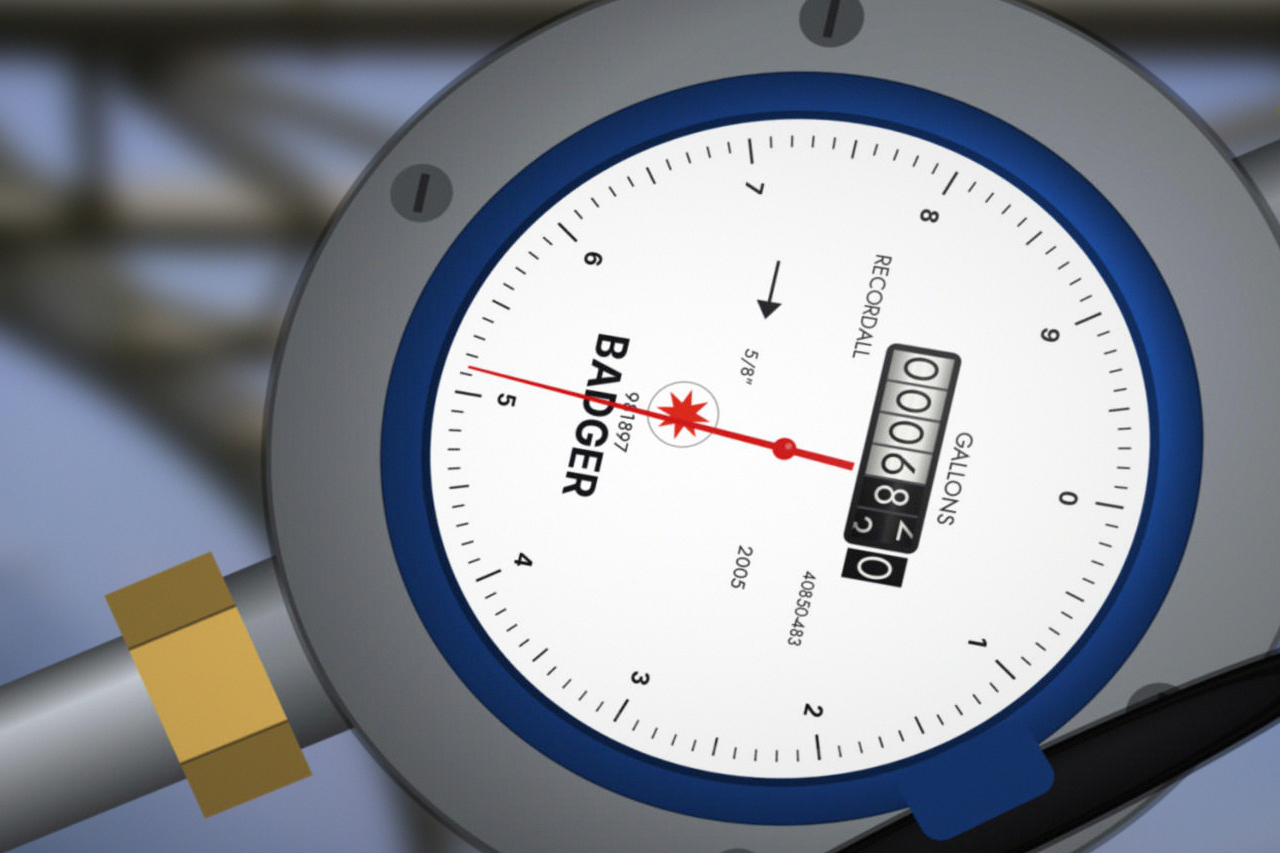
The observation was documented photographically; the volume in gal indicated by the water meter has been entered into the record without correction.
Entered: 6825.1 gal
